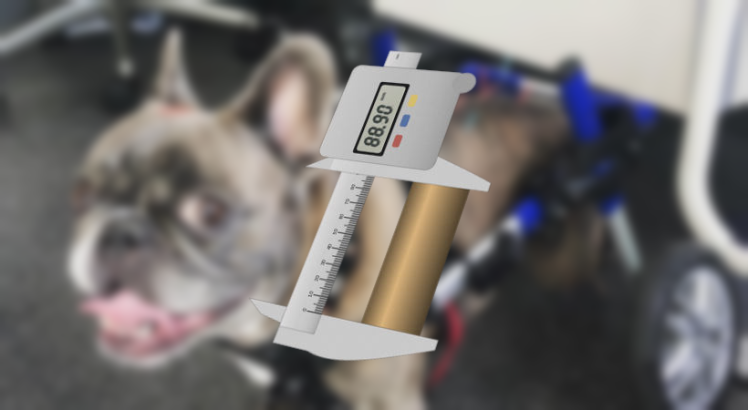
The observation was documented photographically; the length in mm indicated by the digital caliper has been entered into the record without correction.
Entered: 88.90 mm
